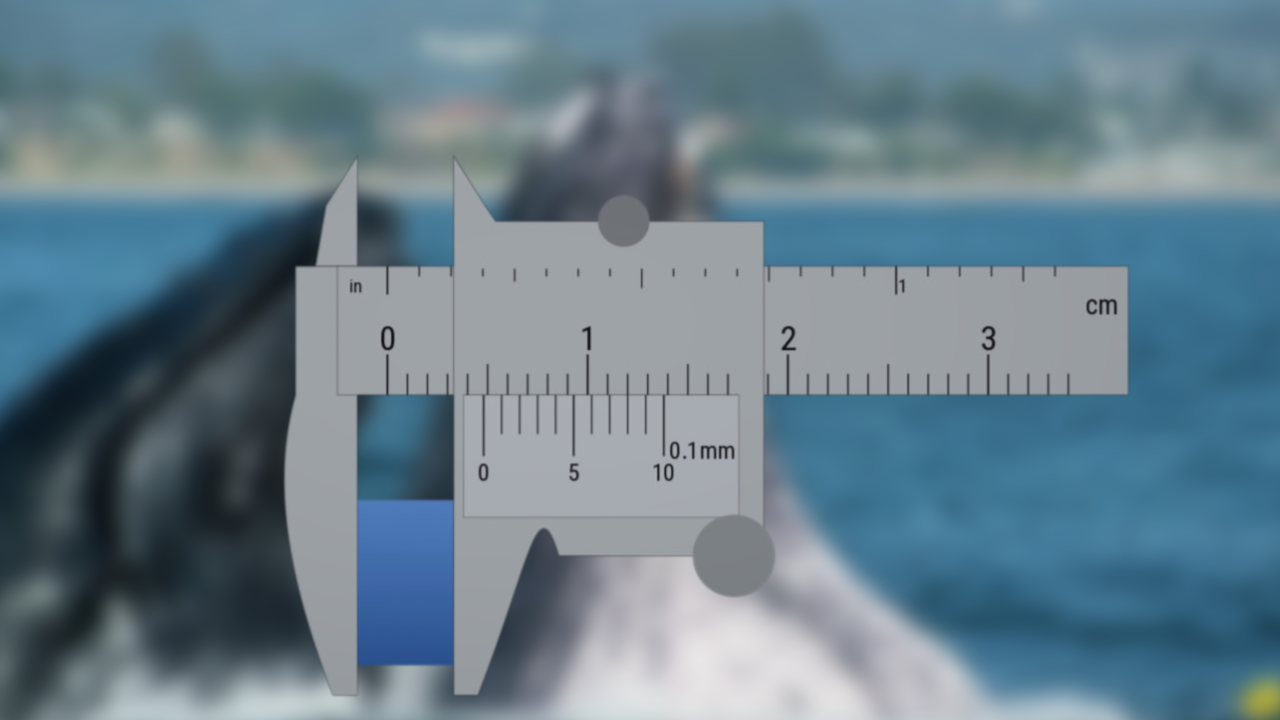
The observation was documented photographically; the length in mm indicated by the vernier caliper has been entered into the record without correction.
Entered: 4.8 mm
